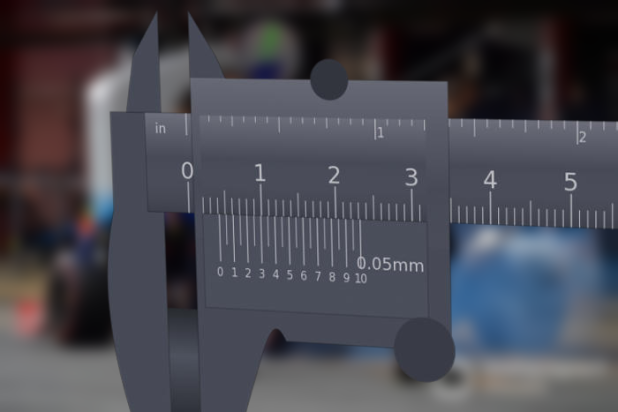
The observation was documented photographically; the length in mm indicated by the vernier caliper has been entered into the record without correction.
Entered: 4.2 mm
